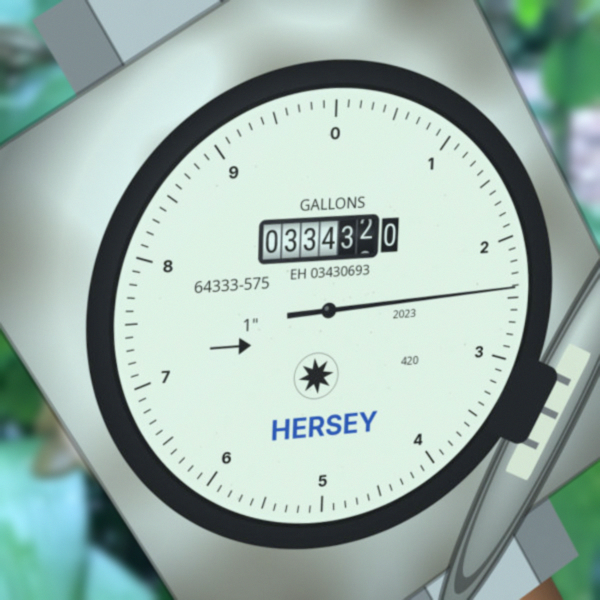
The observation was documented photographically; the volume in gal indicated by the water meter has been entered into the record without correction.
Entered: 334322.4 gal
